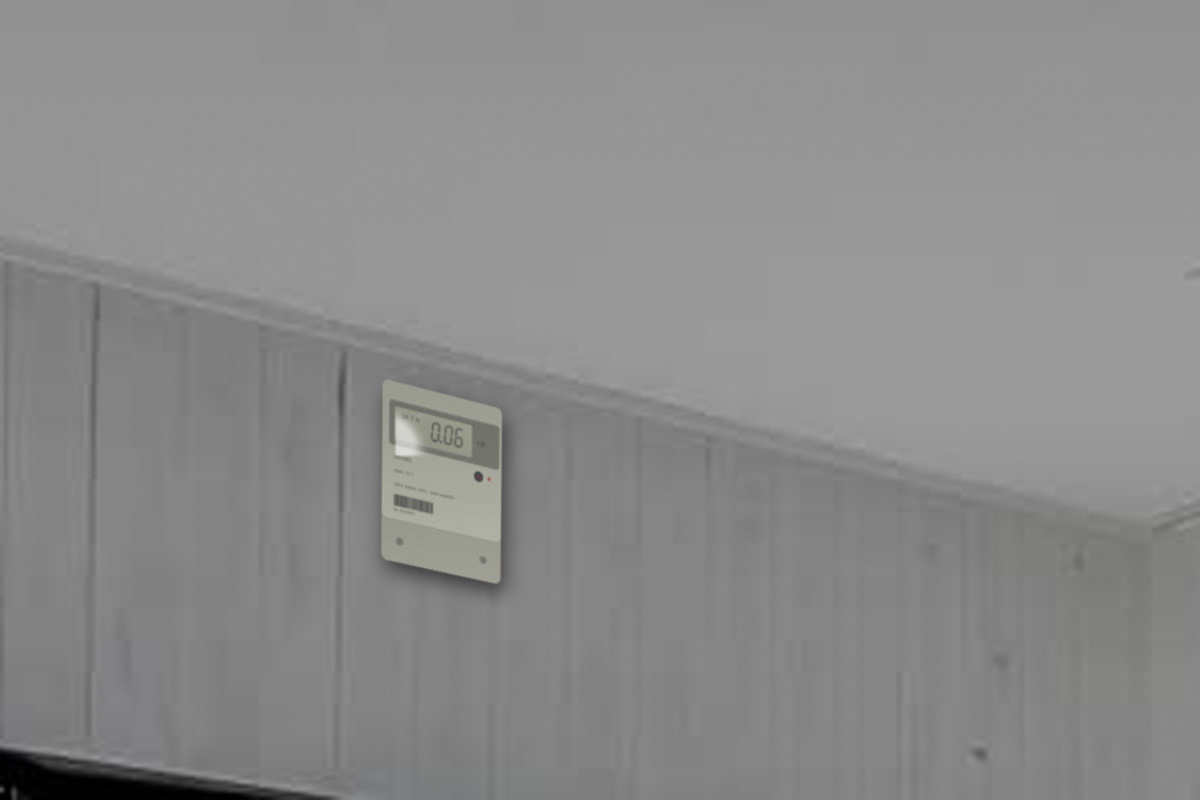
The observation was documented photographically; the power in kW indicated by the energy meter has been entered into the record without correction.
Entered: 0.06 kW
